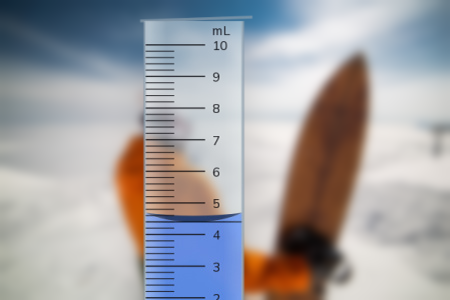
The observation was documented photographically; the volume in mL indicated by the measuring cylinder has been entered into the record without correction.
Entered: 4.4 mL
